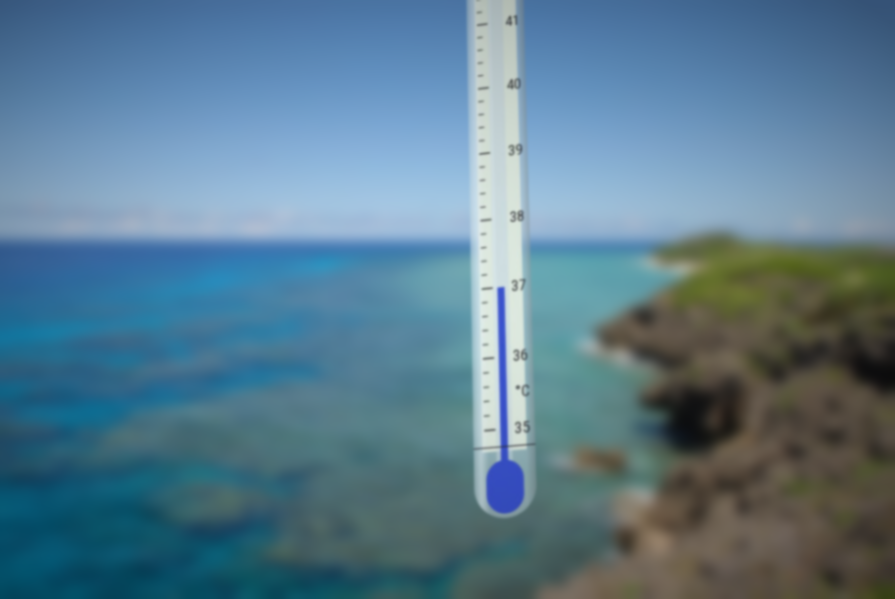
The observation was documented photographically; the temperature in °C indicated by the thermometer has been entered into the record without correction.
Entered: 37 °C
